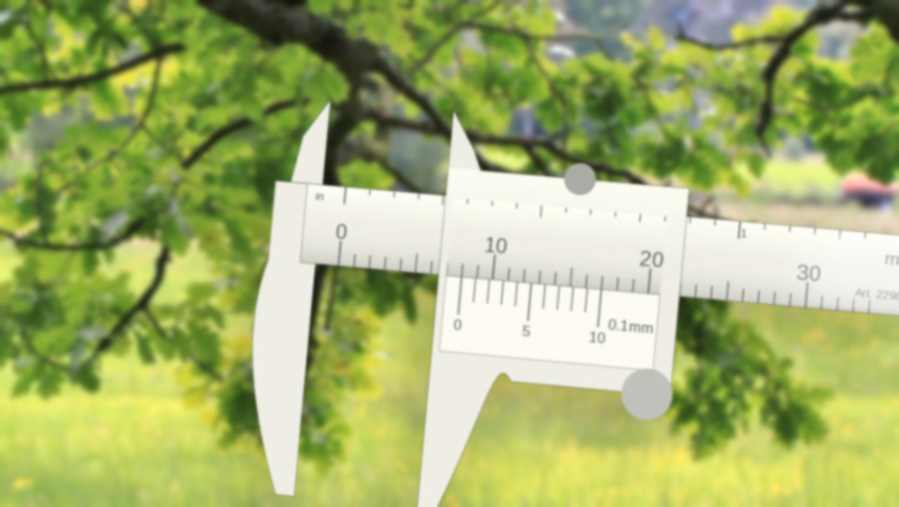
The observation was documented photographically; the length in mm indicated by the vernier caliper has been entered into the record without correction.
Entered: 8.0 mm
